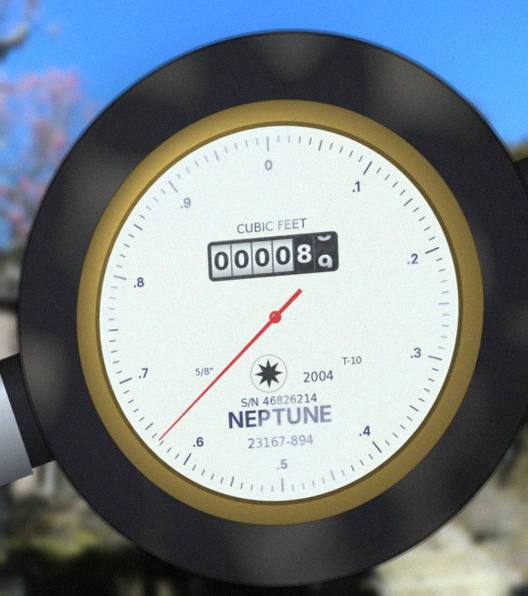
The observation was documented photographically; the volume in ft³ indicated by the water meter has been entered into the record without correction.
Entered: 88.63 ft³
